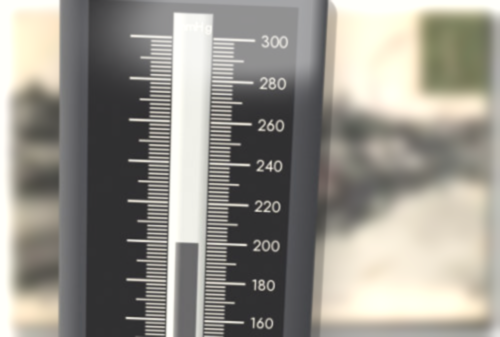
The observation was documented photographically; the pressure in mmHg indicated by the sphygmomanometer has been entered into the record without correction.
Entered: 200 mmHg
